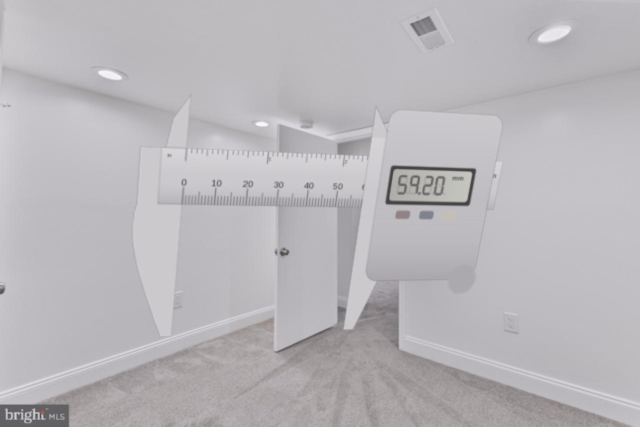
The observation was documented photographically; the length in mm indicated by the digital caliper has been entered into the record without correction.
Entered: 59.20 mm
